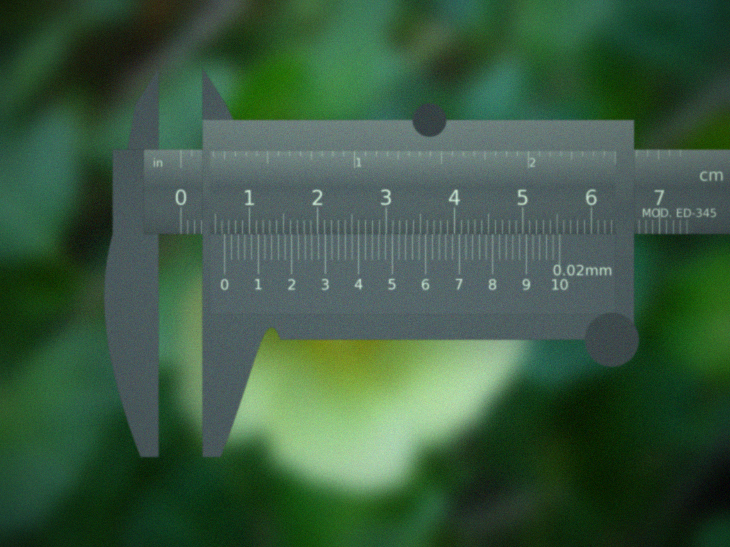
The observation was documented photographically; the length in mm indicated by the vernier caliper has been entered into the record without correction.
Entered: 6.4 mm
